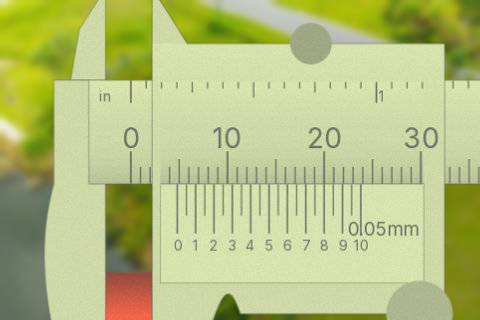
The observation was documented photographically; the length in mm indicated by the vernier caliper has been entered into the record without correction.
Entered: 4.8 mm
